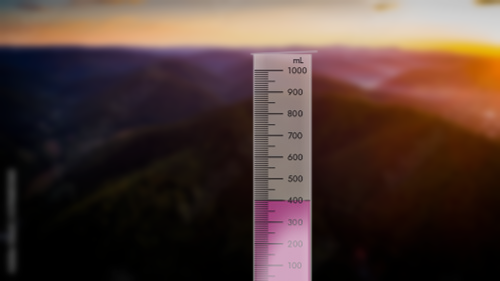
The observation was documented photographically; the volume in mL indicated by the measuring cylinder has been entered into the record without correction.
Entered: 400 mL
